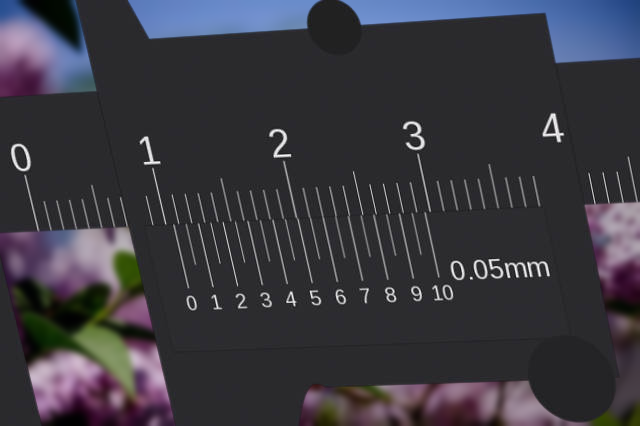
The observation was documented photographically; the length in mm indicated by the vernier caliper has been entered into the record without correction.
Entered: 10.6 mm
